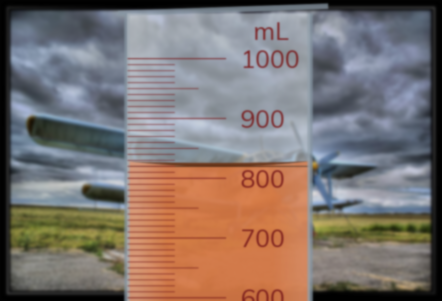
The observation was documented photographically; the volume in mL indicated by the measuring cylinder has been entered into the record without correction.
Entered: 820 mL
